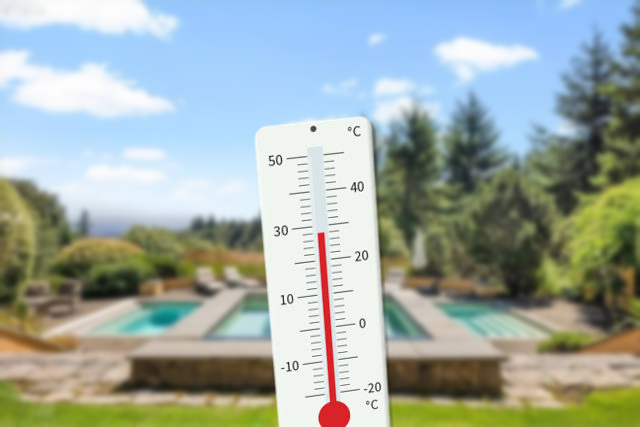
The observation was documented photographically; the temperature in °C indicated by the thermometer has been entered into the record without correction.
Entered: 28 °C
